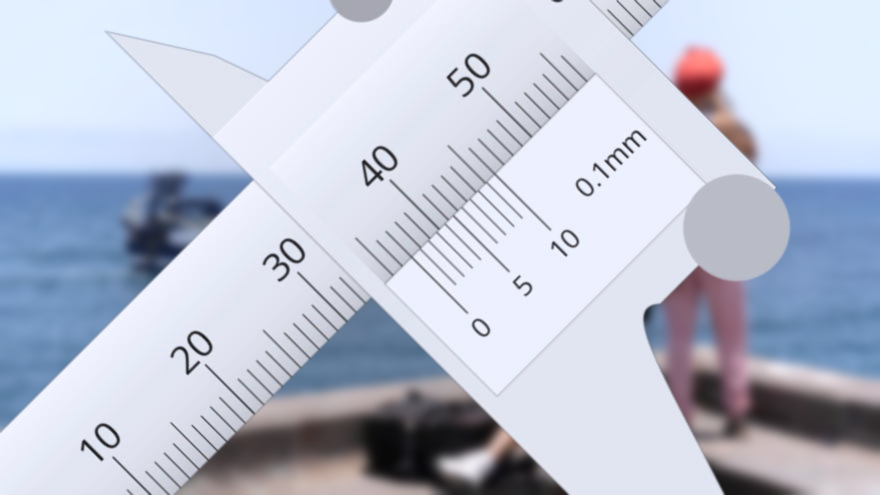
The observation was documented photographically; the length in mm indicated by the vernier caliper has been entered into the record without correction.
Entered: 37.0 mm
